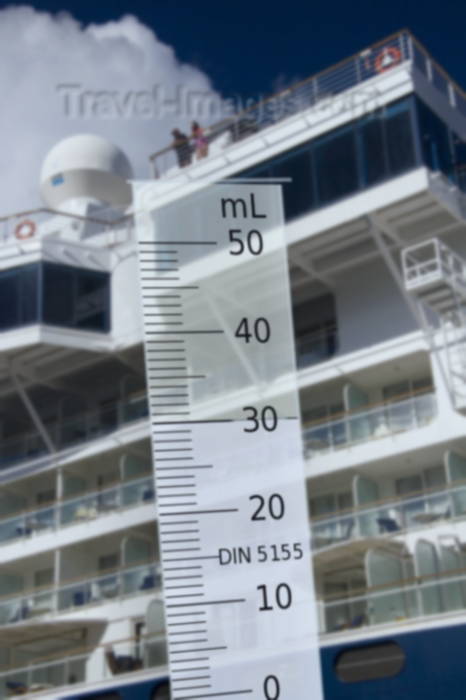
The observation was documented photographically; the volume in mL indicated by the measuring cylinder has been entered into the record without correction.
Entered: 30 mL
